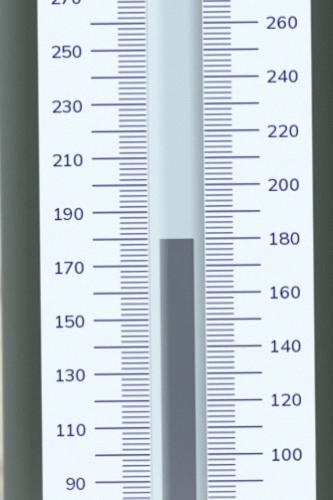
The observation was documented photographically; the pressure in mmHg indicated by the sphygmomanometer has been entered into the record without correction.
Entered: 180 mmHg
